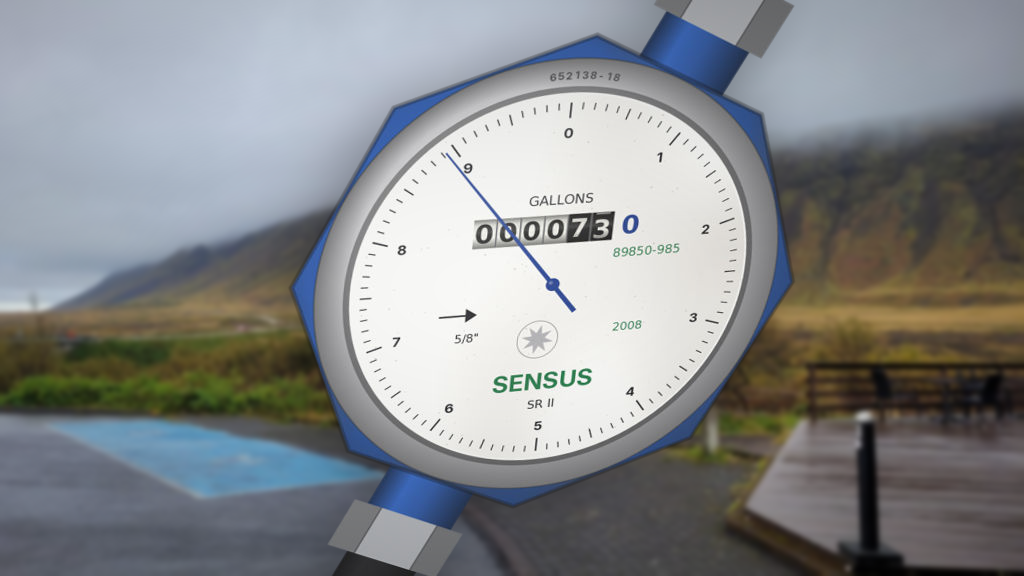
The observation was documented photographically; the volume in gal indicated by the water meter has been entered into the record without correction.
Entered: 728.9 gal
